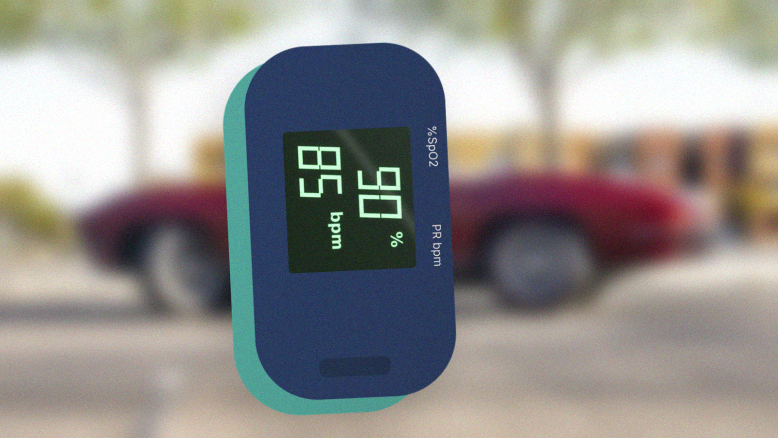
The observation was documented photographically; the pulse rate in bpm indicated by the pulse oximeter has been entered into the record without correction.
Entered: 85 bpm
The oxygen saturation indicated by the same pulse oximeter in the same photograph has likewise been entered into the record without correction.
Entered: 90 %
